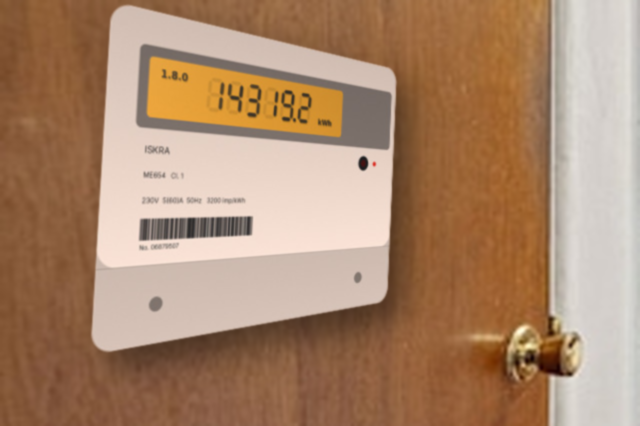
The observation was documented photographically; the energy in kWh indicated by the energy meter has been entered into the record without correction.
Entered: 14319.2 kWh
